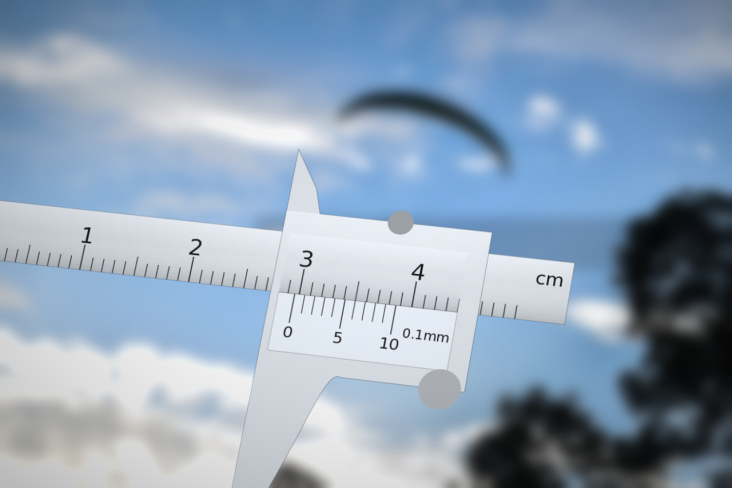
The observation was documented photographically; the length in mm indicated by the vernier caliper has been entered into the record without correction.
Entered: 29.6 mm
